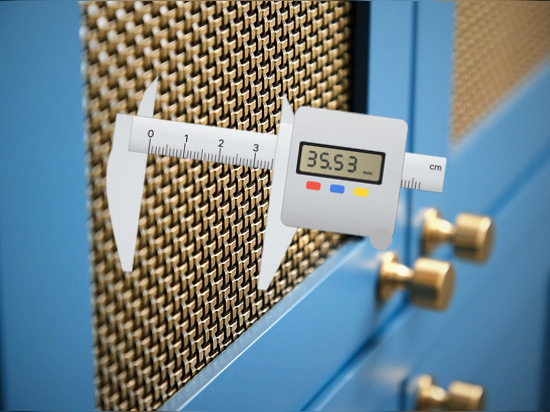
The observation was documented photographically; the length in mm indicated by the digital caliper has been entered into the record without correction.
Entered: 35.53 mm
